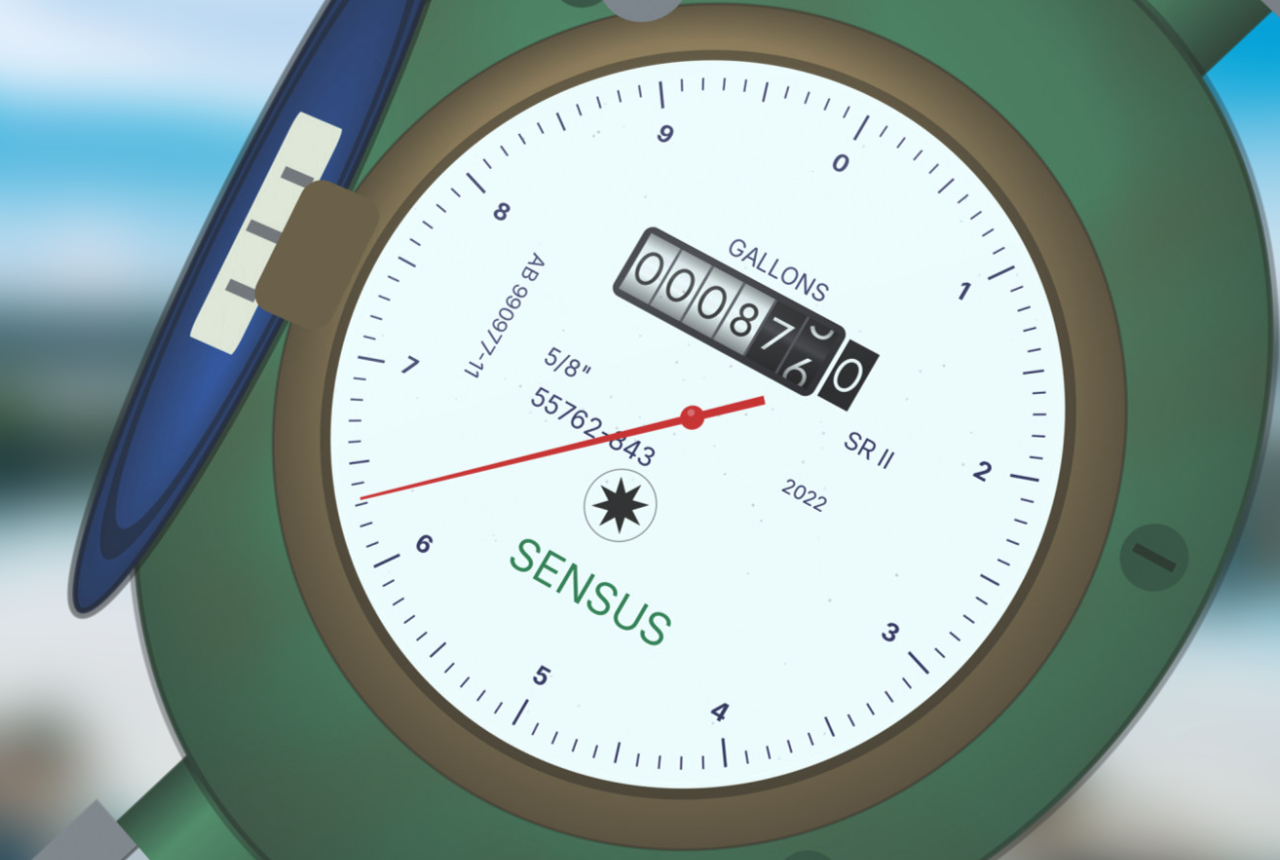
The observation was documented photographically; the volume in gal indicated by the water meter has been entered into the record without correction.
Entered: 8756.3 gal
